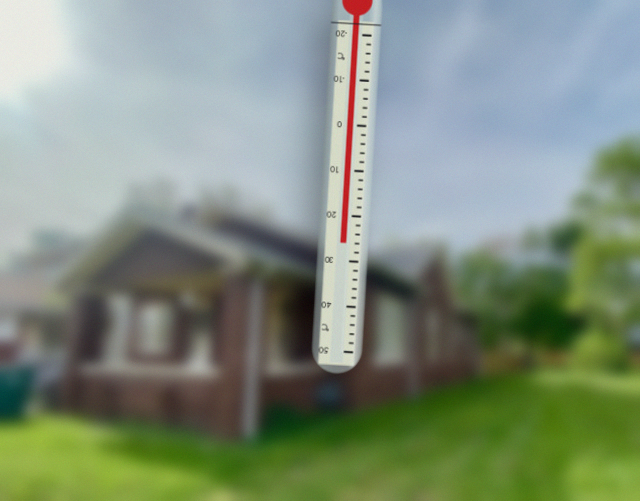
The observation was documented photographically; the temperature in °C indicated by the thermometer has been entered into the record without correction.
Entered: 26 °C
